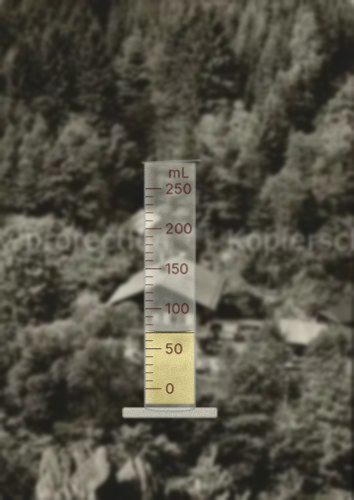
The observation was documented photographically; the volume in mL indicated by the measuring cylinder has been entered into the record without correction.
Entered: 70 mL
